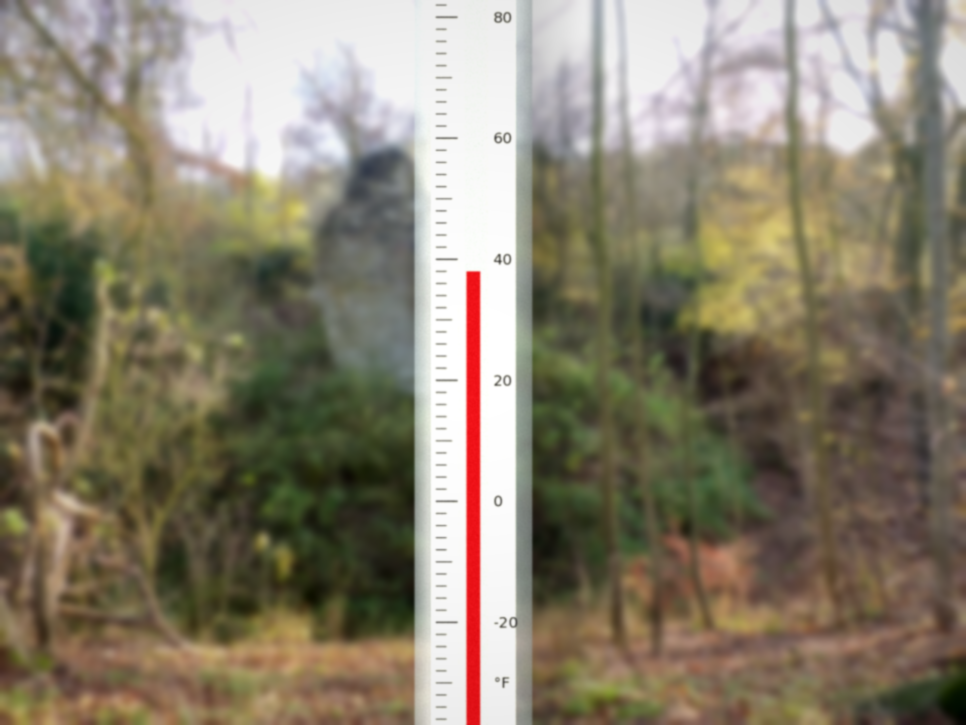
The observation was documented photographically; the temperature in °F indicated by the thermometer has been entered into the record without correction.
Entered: 38 °F
